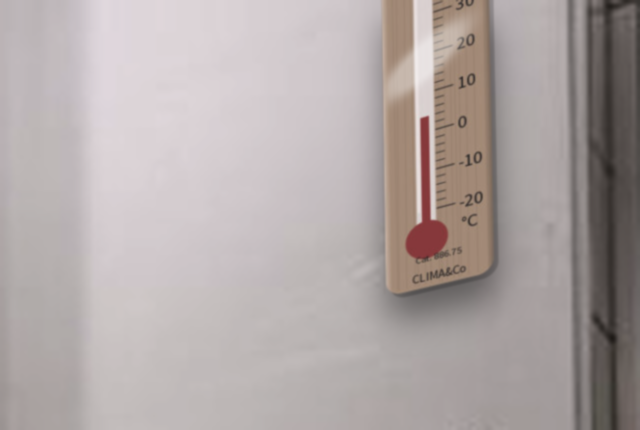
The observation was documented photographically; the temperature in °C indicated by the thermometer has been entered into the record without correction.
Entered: 4 °C
